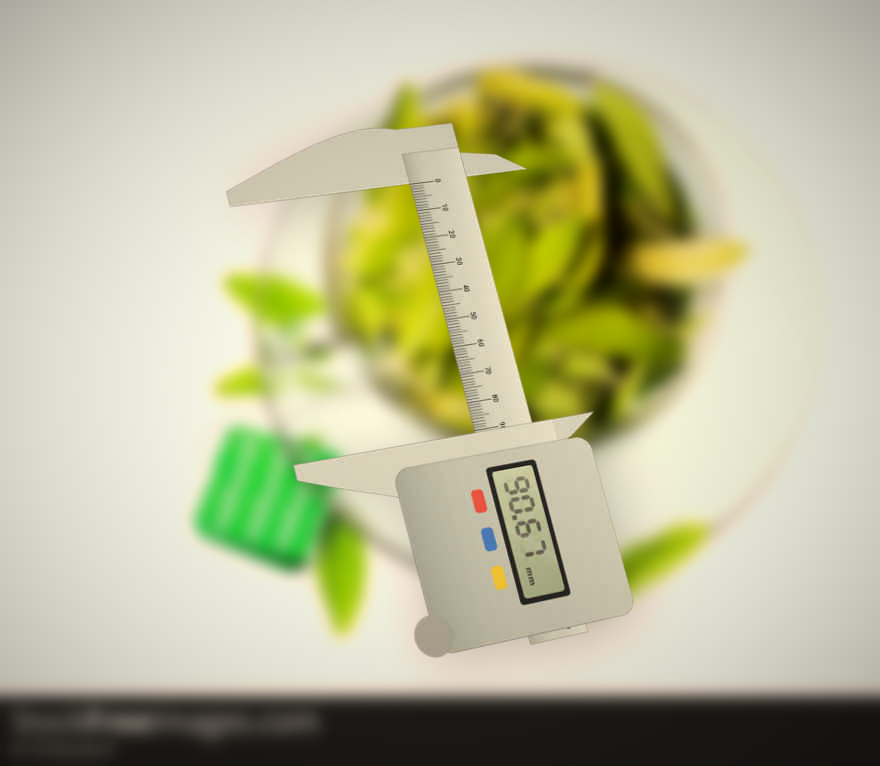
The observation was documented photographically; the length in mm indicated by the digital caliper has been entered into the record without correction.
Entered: 90.67 mm
